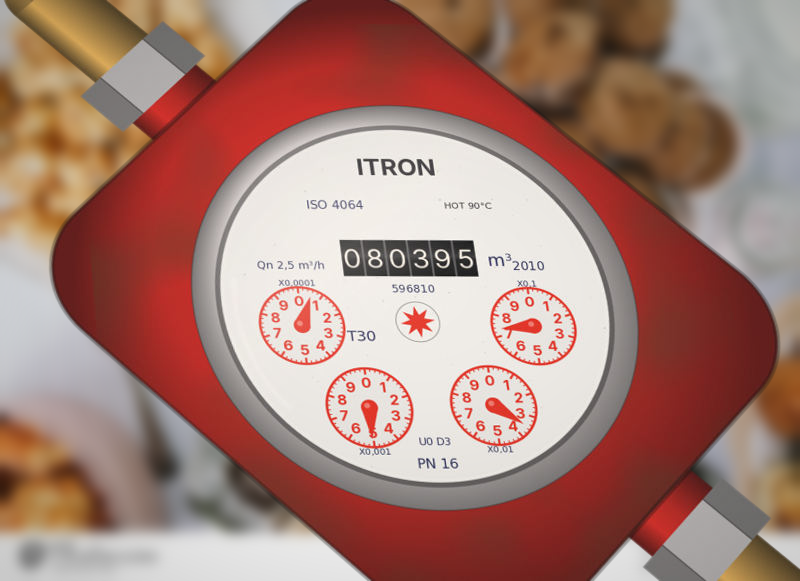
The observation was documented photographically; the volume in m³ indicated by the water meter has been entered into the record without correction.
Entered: 80395.7350 m³
